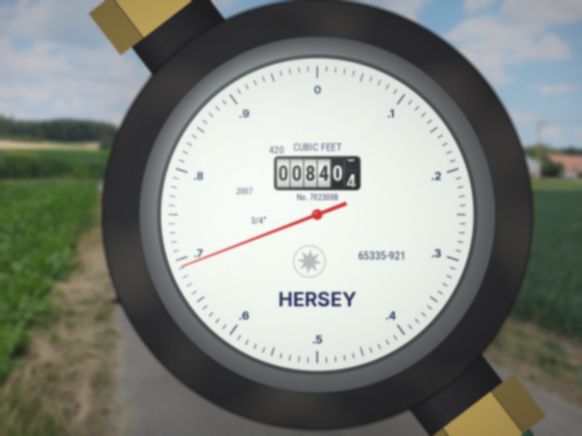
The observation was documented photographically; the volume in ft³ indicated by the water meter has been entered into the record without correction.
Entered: 8403.69 ft³
